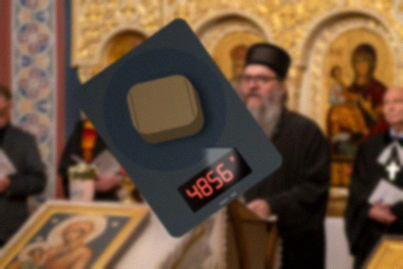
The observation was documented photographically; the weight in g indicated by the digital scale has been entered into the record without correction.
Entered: 4856 g
